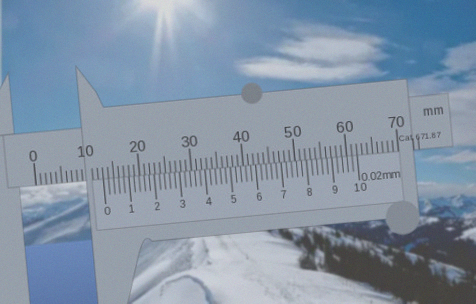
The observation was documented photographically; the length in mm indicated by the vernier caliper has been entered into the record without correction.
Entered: 13.0 mm
